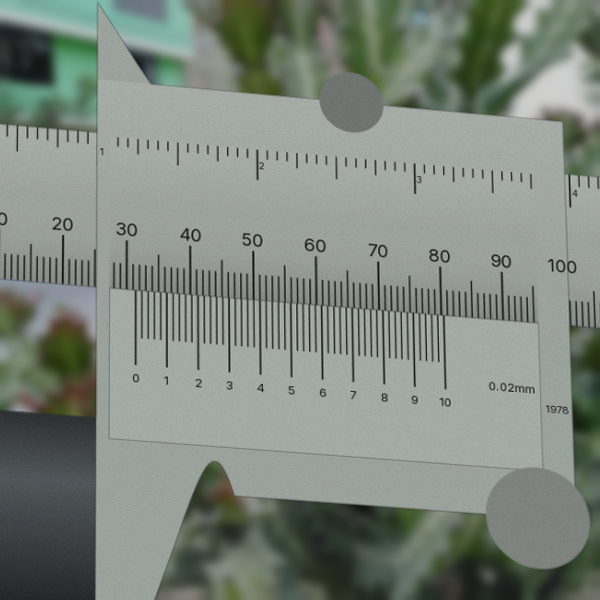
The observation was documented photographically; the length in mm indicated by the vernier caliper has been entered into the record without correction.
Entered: 31.4 mm
